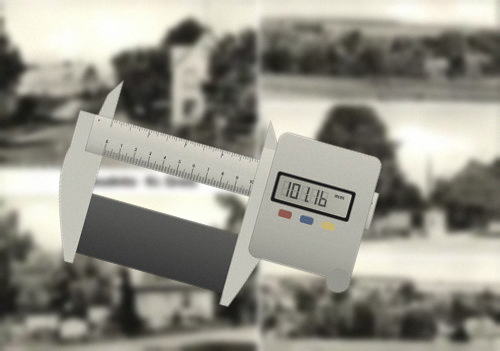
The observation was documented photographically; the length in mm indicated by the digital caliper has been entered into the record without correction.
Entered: 101.16 mm
